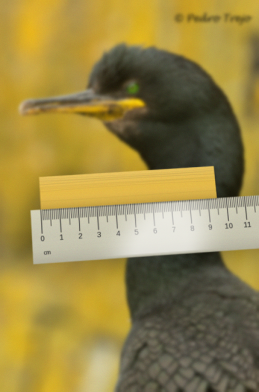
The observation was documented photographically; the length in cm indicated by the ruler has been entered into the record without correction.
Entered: 9.5 cm
